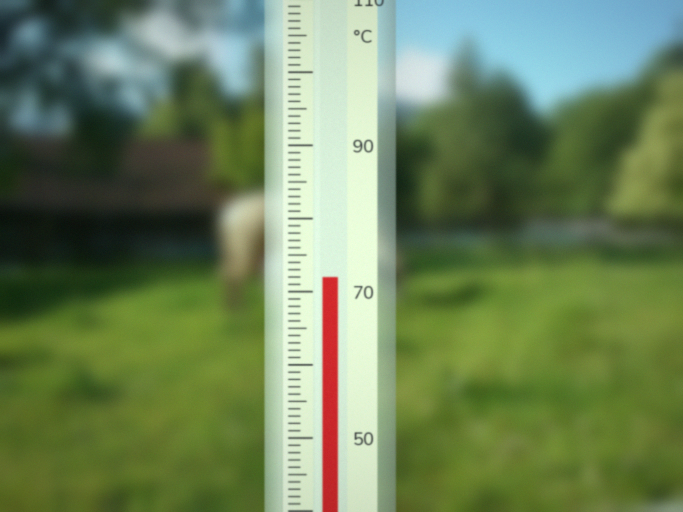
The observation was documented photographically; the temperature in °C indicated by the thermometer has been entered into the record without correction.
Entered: 72 °C
